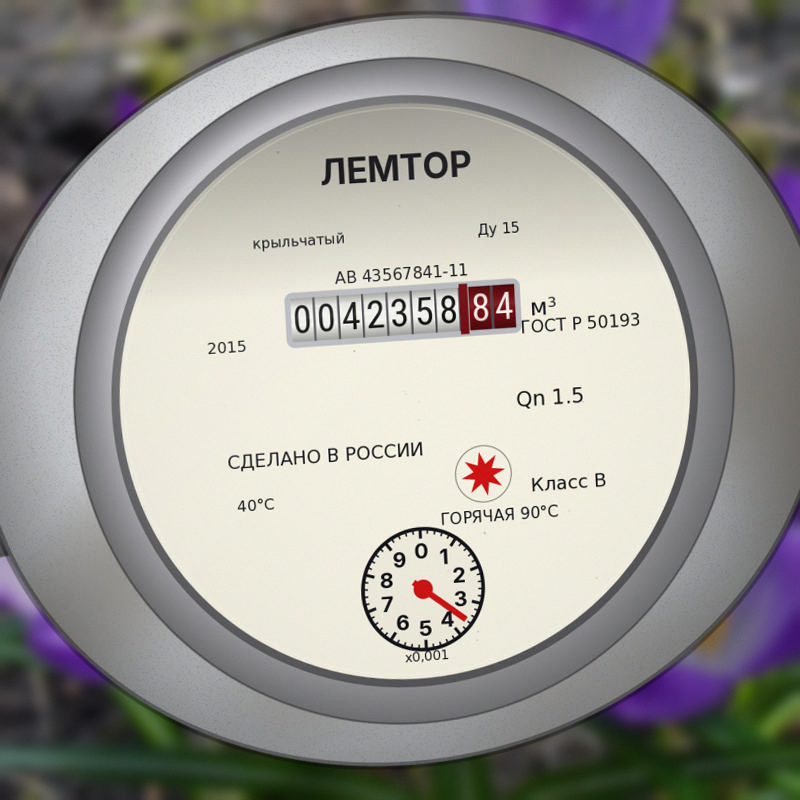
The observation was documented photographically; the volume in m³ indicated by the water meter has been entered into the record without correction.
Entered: 42358.843 m³
